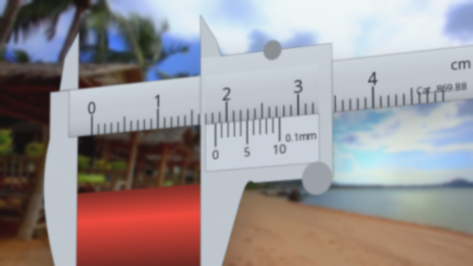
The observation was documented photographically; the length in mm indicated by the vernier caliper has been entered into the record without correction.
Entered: 18.4 mm
